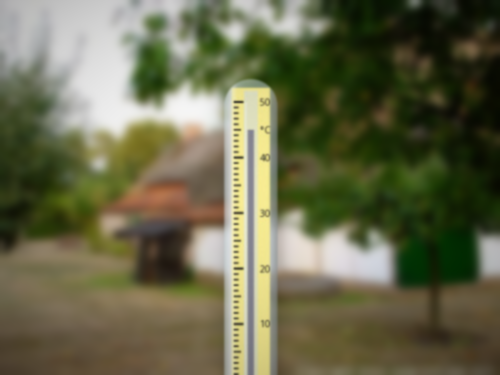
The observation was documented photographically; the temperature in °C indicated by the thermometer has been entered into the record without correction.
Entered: 45 °C
